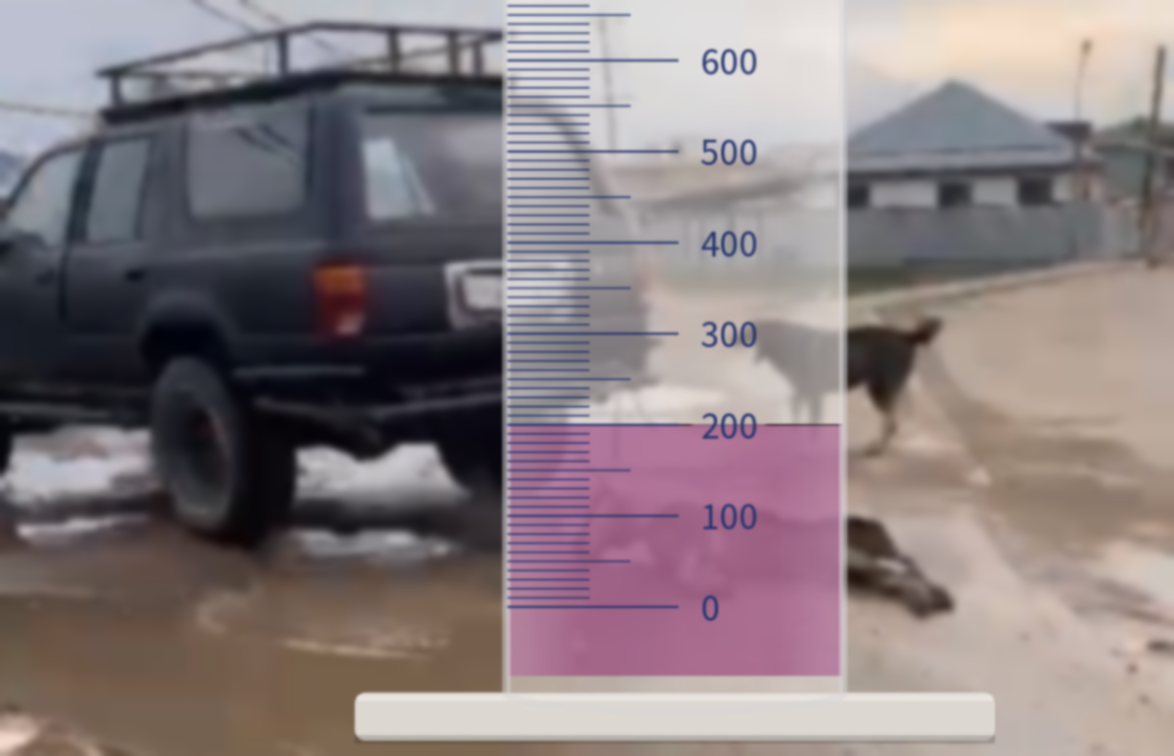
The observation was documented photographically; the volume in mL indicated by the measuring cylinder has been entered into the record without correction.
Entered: 200 mL
